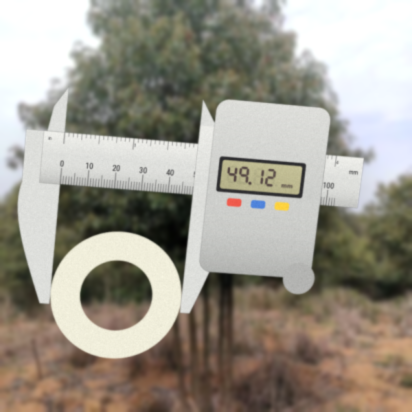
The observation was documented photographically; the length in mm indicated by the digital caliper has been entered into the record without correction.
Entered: 49.12 mm
